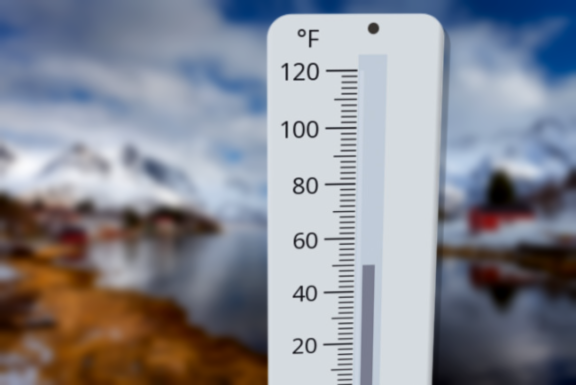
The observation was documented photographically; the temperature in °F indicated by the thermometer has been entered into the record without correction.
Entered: 50 °F
